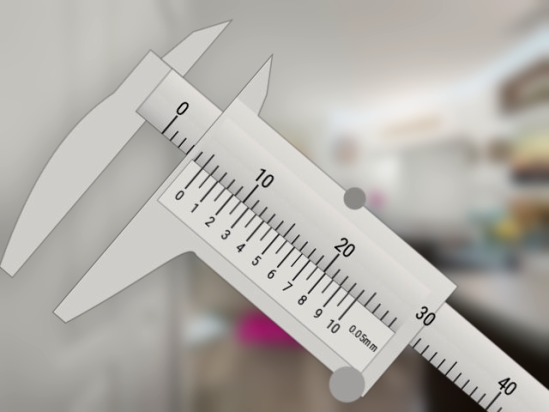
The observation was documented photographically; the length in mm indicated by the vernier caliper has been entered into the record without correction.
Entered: 5.0 mm
